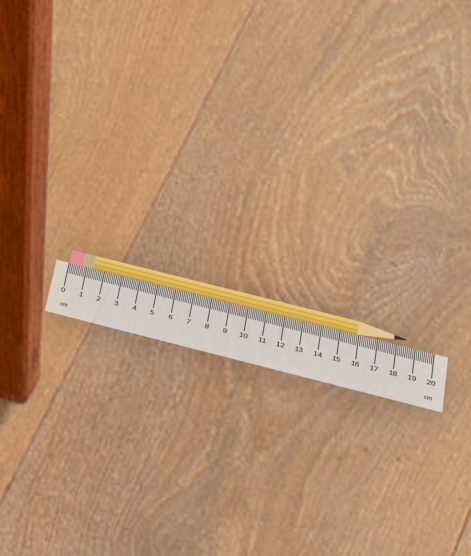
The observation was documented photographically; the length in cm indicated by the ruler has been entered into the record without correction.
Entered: 18.5 cm
